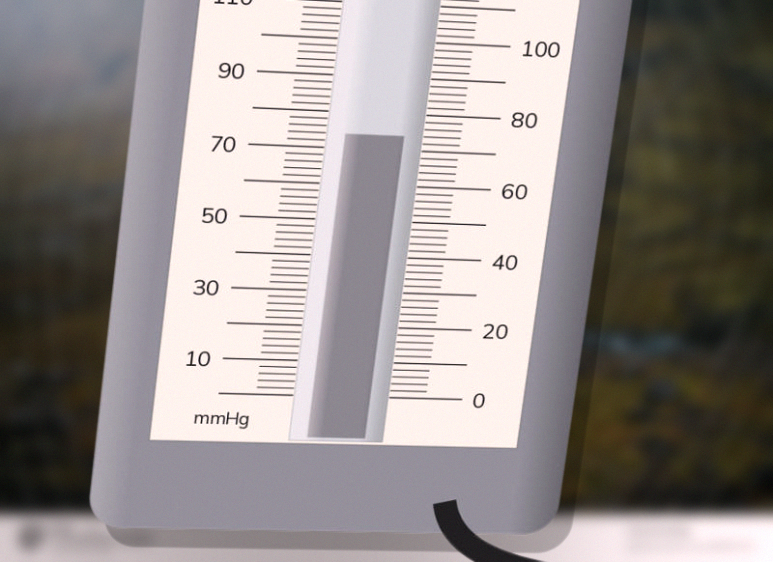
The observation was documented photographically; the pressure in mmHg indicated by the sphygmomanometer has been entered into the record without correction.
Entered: 74 mmHg
